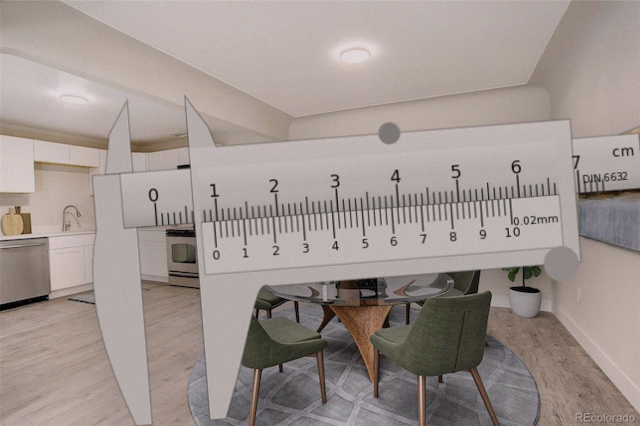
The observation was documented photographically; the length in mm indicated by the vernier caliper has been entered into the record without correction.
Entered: 9.5 mm
